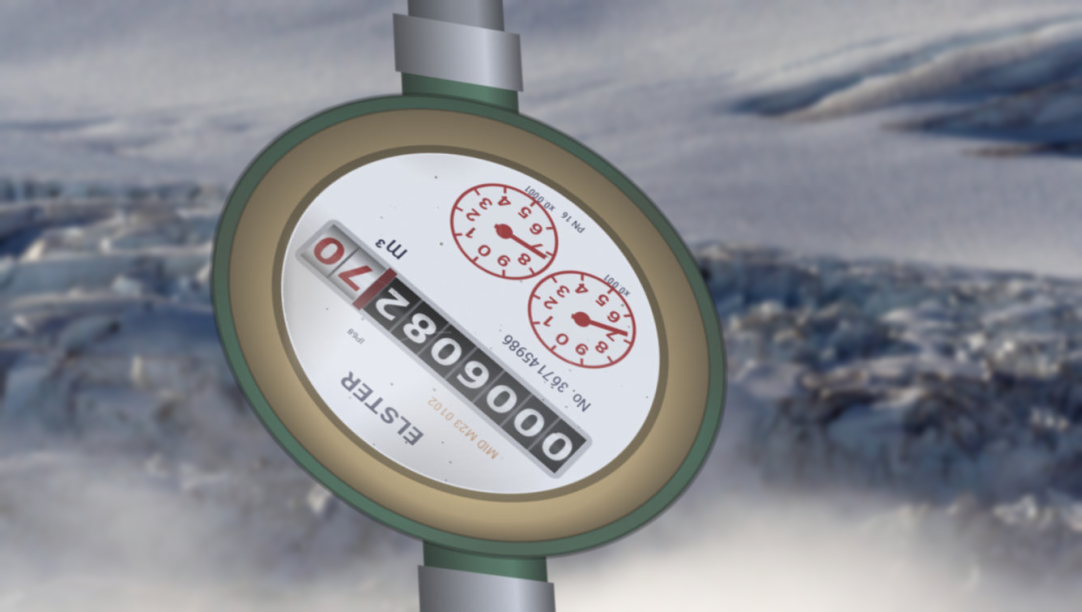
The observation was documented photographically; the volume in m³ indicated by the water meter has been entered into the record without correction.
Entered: 6082.7067 m³
